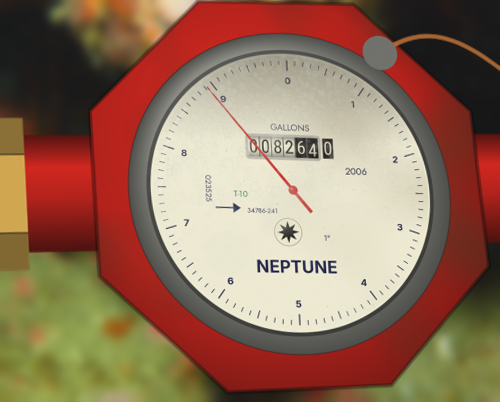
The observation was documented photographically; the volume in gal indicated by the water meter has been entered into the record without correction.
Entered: 82638.9 gal
